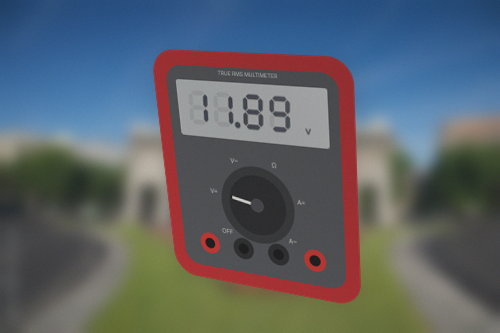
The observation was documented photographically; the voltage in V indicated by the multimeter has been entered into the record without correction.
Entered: 11.89 V
